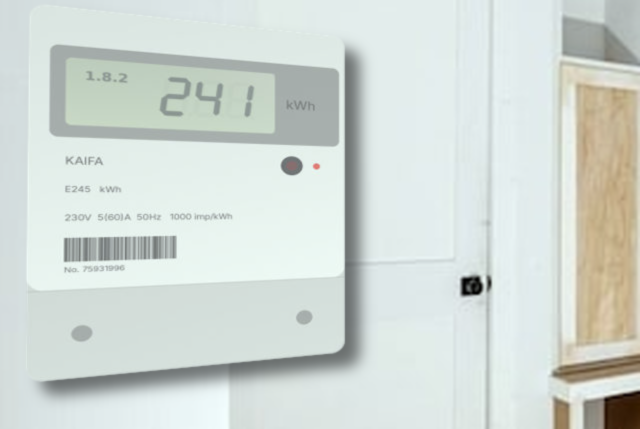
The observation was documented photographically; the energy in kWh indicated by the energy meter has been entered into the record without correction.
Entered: 241 kWh
